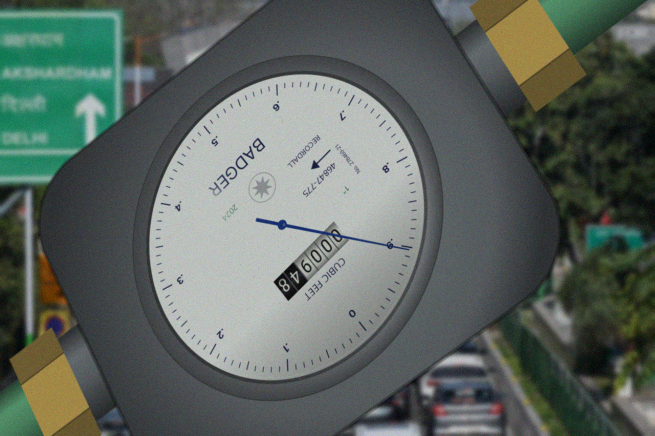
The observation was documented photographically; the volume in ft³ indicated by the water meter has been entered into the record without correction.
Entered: 947.90 ft³
